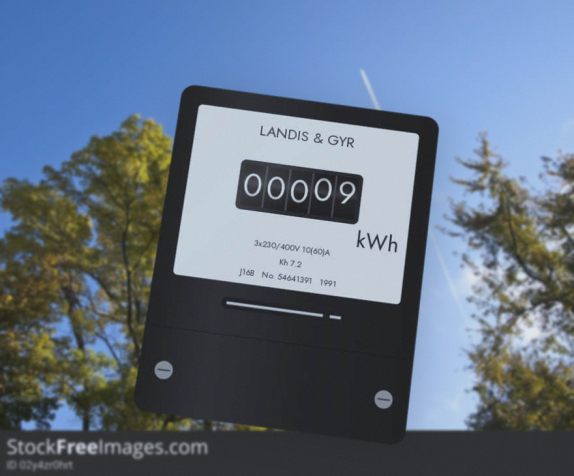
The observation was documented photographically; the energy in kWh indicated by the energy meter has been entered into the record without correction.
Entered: 9 kWh
